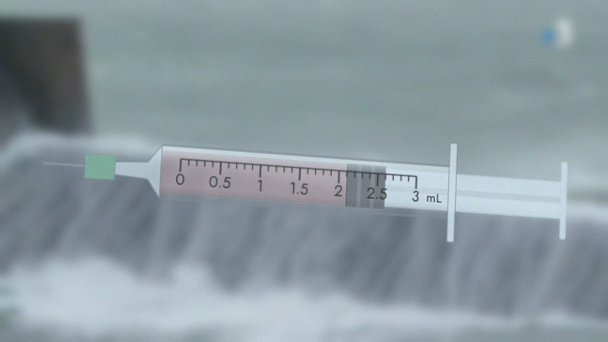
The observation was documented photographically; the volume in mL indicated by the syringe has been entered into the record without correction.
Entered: 2.1 mL
